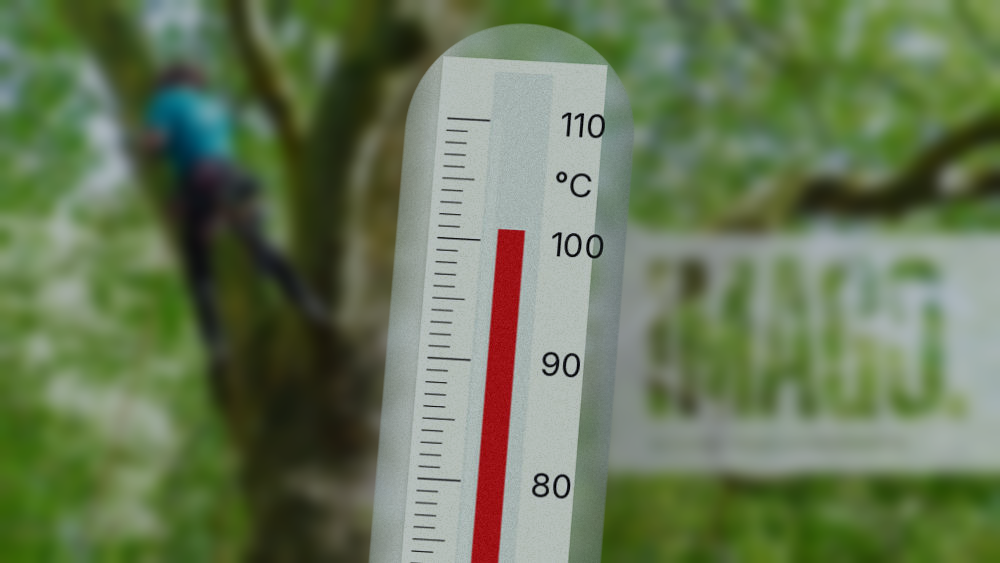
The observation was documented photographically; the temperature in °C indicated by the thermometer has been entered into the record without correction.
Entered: 101 °C
